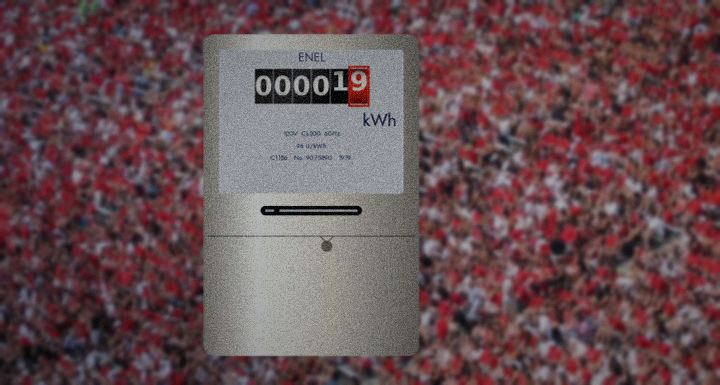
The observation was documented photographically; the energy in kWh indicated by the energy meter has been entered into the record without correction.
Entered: 1.9 kWh
